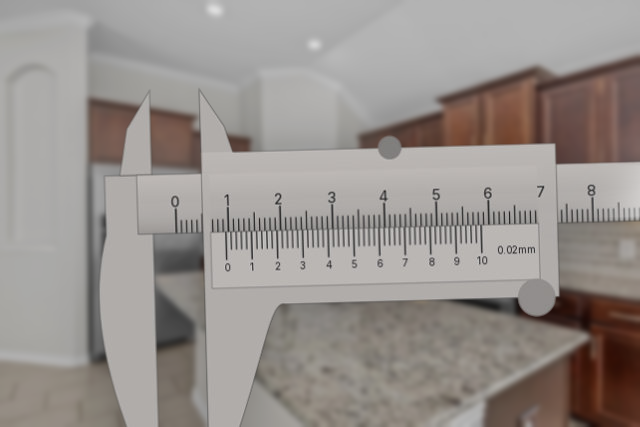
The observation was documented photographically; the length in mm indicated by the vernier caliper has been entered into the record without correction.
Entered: 9.5 mm
